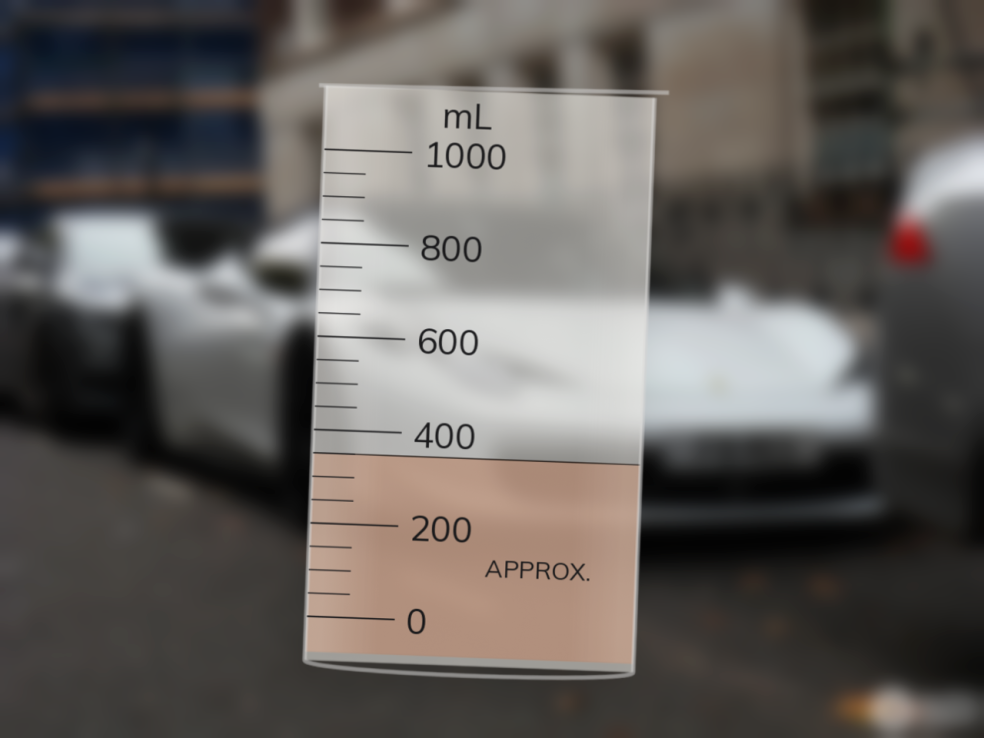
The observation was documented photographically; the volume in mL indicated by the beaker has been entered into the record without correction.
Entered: 350 mL
